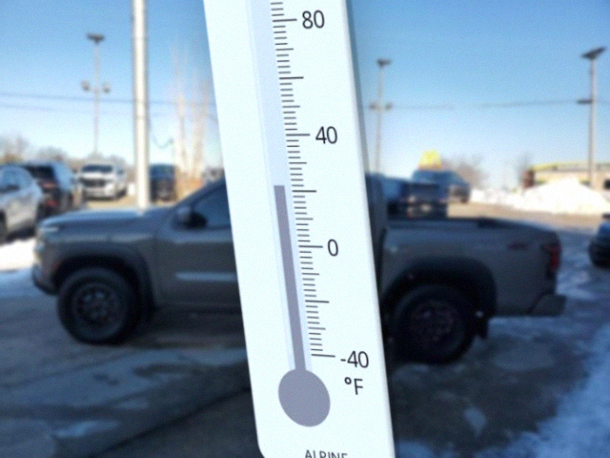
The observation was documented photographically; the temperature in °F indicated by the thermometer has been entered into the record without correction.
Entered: 22 °F
